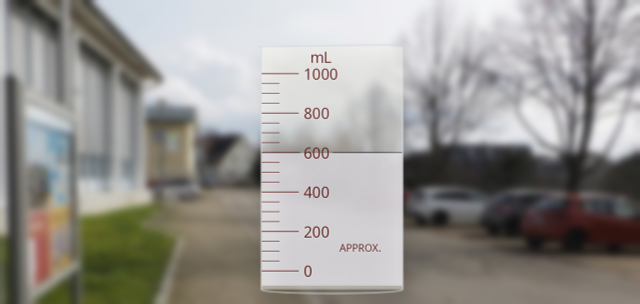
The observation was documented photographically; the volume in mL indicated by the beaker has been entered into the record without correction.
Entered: 600 mL
